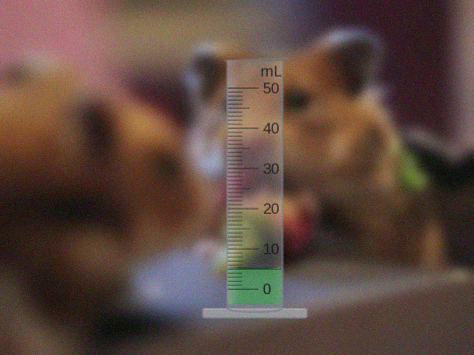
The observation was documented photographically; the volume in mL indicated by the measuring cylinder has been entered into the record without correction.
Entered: 5 mL
